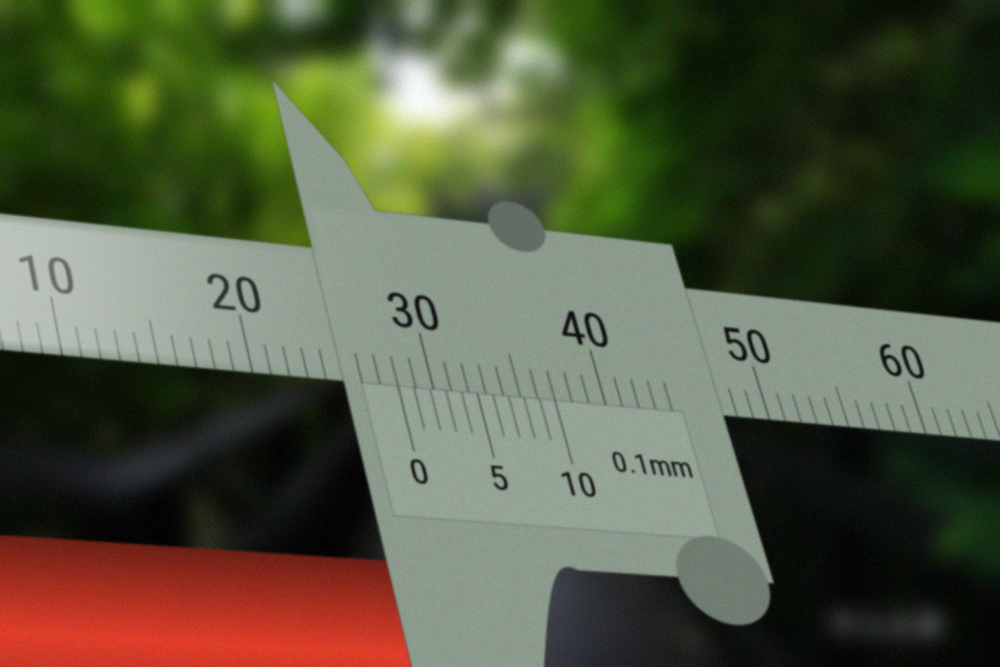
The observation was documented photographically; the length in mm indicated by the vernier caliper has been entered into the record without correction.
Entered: 28.0 mm
